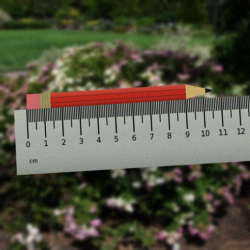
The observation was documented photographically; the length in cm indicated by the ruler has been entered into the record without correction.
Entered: 10.5 cm
